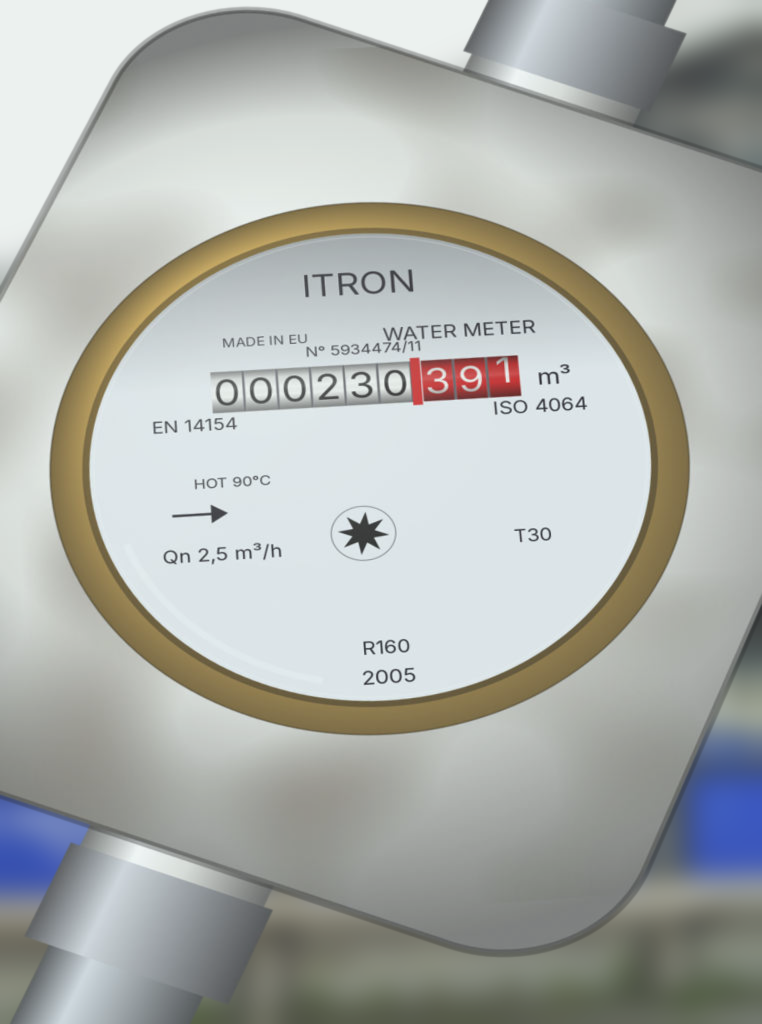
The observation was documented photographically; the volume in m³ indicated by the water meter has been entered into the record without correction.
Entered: 230.391 m³
